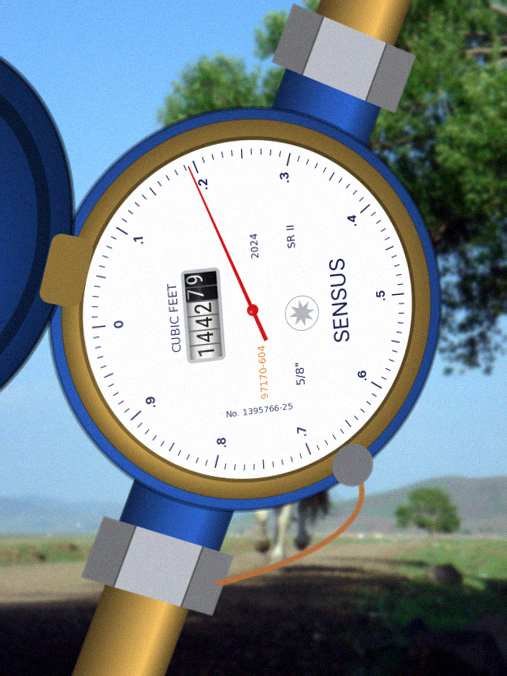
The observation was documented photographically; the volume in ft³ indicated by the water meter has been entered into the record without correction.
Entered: 144279.19 ft³
